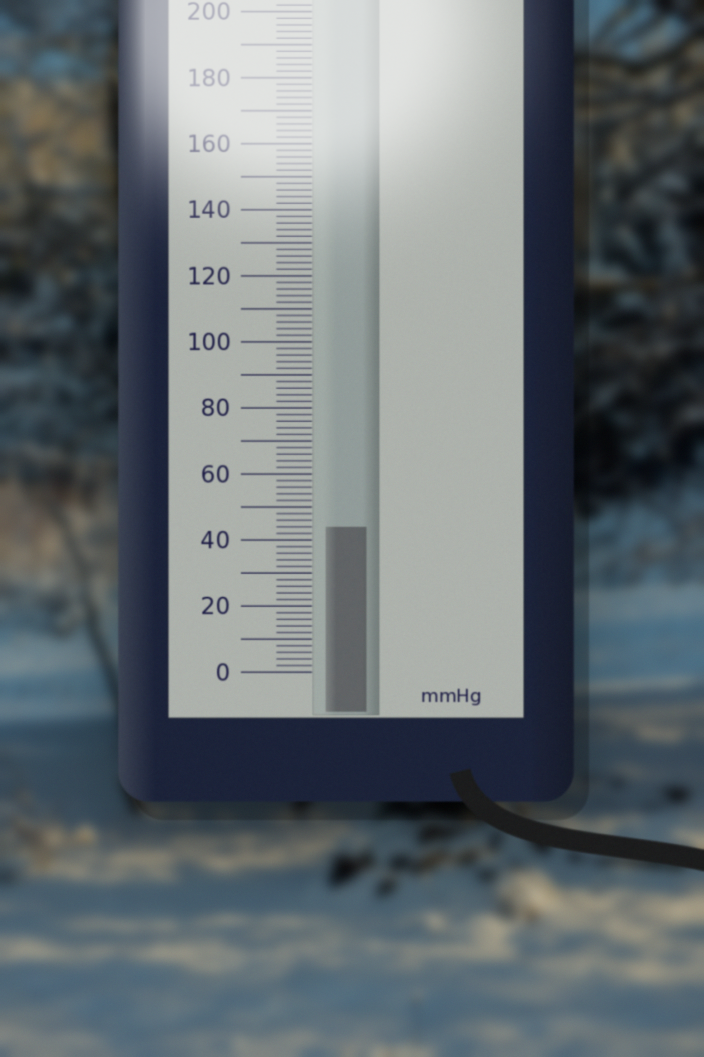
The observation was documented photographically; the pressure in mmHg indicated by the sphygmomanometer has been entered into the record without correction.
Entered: 44 mmHg
